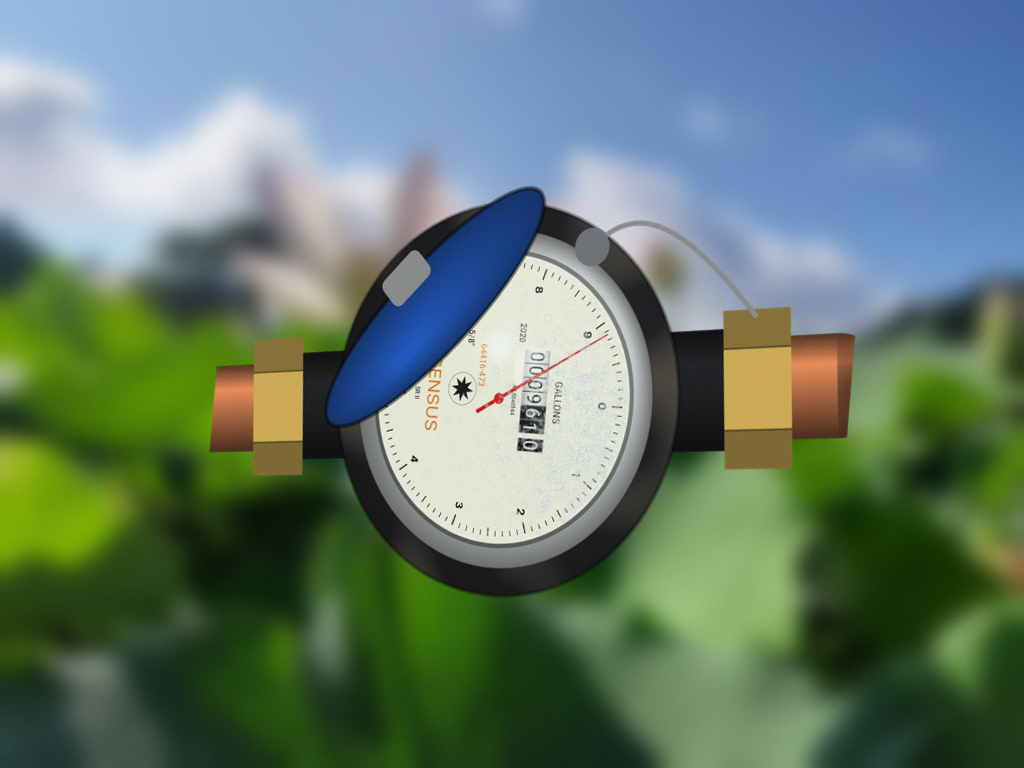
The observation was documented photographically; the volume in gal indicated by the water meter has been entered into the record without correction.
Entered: 9609.1 gal
